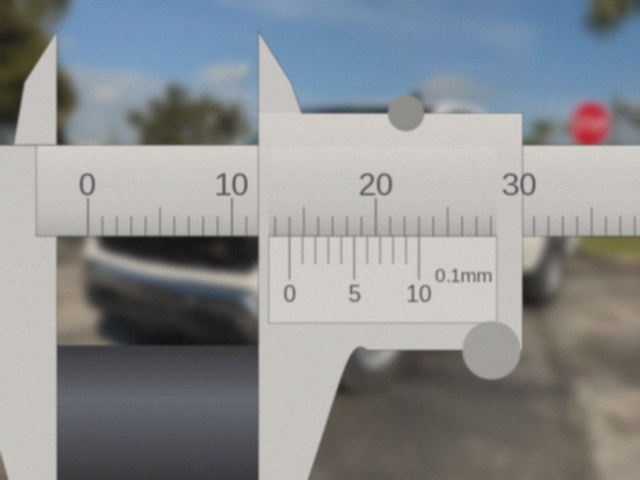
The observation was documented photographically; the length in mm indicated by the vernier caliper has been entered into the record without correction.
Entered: 14.0 mm
